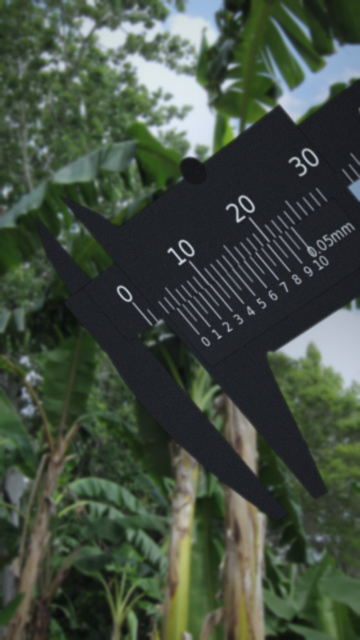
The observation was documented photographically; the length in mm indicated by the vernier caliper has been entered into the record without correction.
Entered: 4.4 mm
